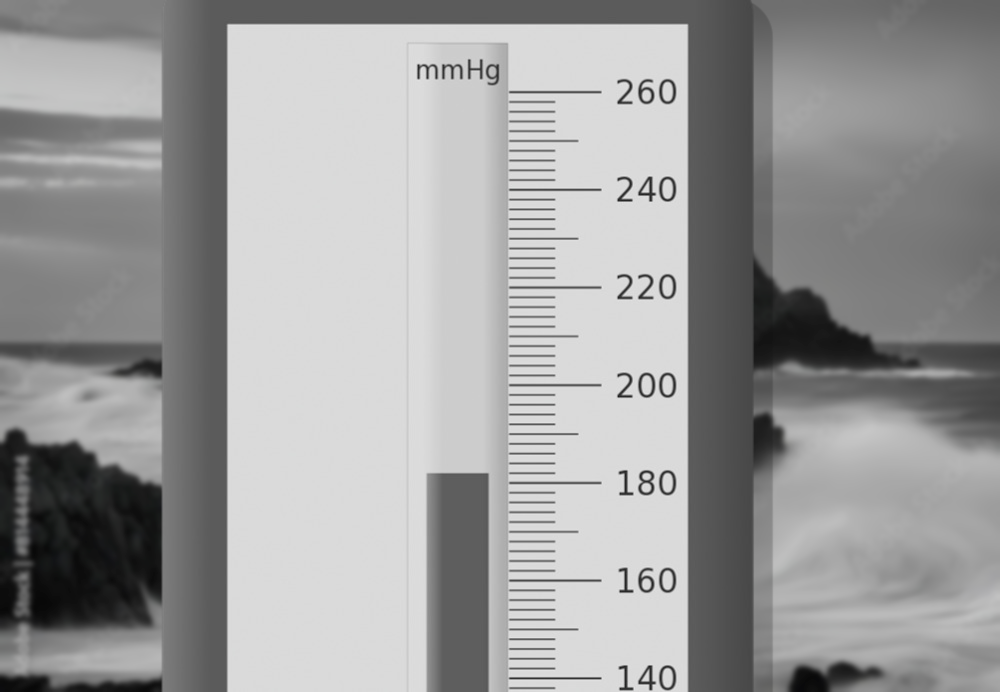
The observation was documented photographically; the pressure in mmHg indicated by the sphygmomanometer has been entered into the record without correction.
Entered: 182 mmHg
